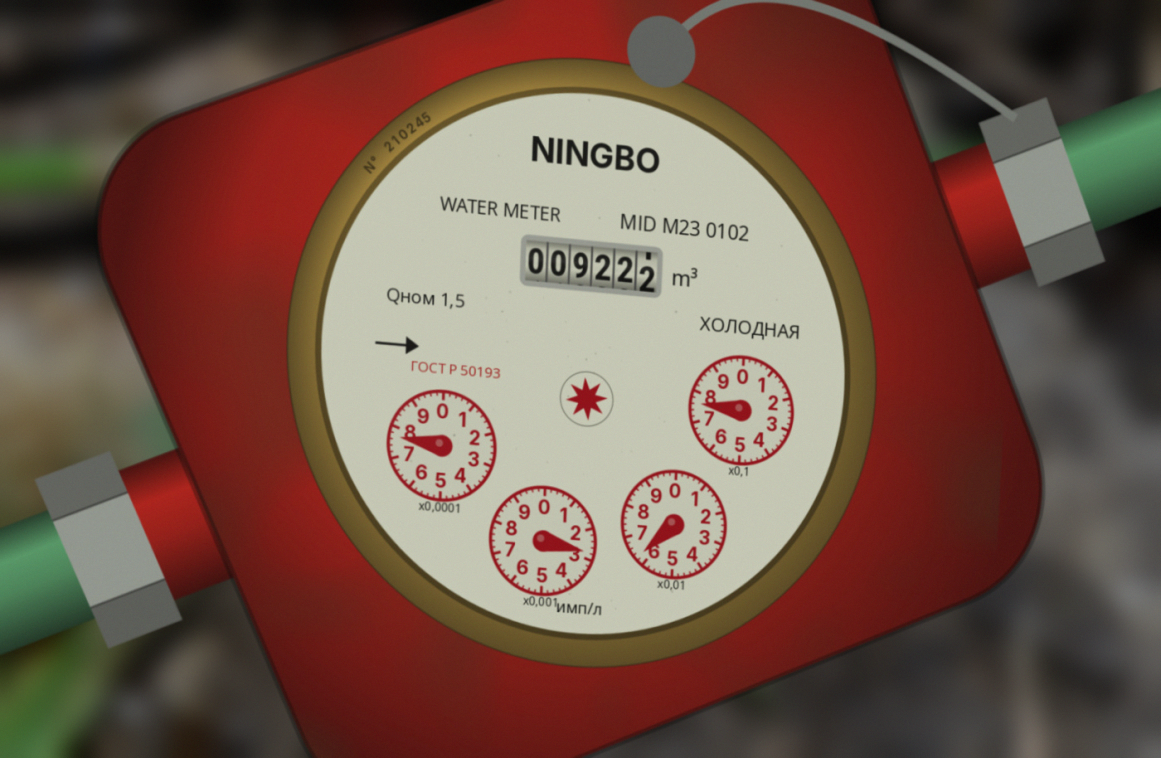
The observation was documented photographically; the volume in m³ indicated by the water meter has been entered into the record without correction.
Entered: 9221.7627 m³
